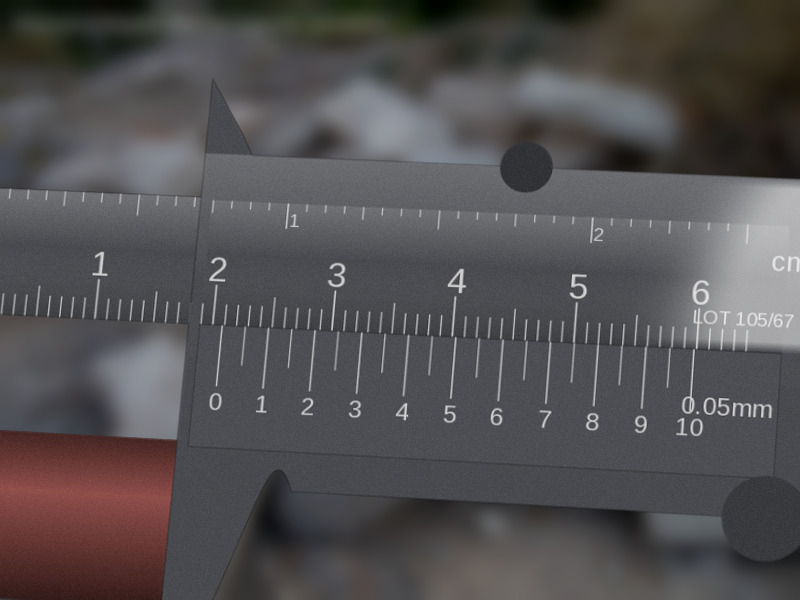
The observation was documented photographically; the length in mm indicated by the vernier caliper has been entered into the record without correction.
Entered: 20.8 mm
